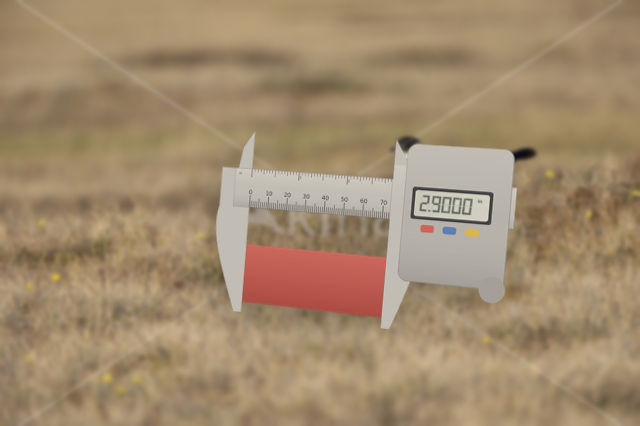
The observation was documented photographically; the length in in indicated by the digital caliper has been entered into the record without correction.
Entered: 2.9000 in
